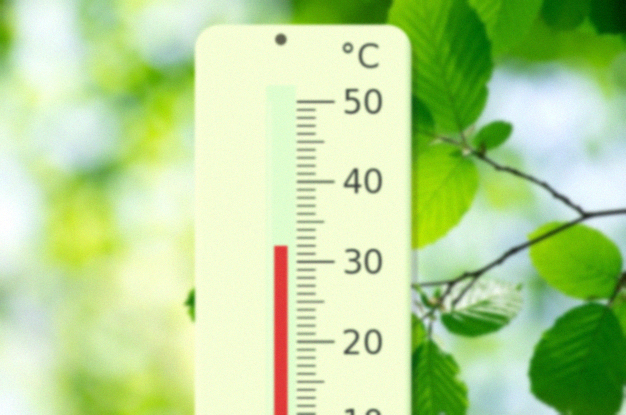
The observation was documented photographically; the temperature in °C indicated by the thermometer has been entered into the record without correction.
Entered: 32 °C
